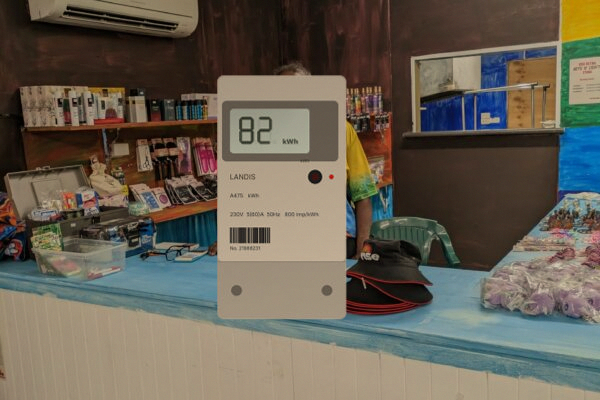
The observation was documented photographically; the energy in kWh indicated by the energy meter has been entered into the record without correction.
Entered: 82 kWh
